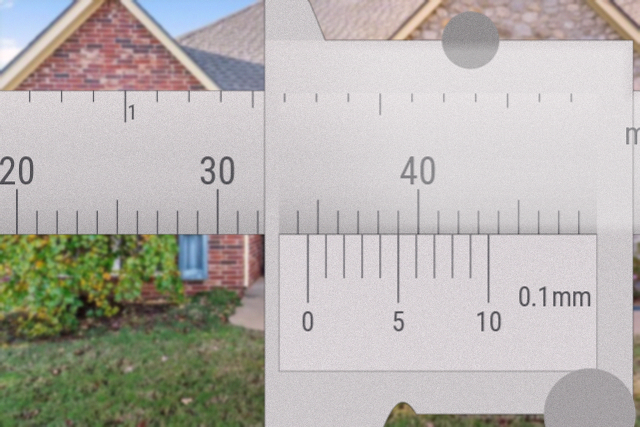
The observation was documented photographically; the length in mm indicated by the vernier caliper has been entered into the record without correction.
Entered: 34.5 mm
